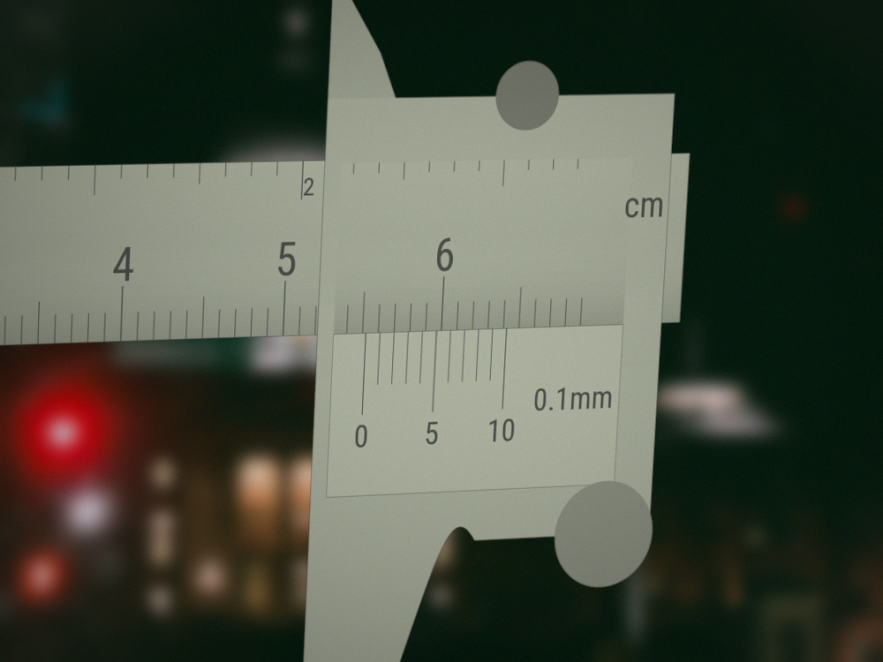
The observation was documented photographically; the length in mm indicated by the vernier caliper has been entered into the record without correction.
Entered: 55.2 mm
